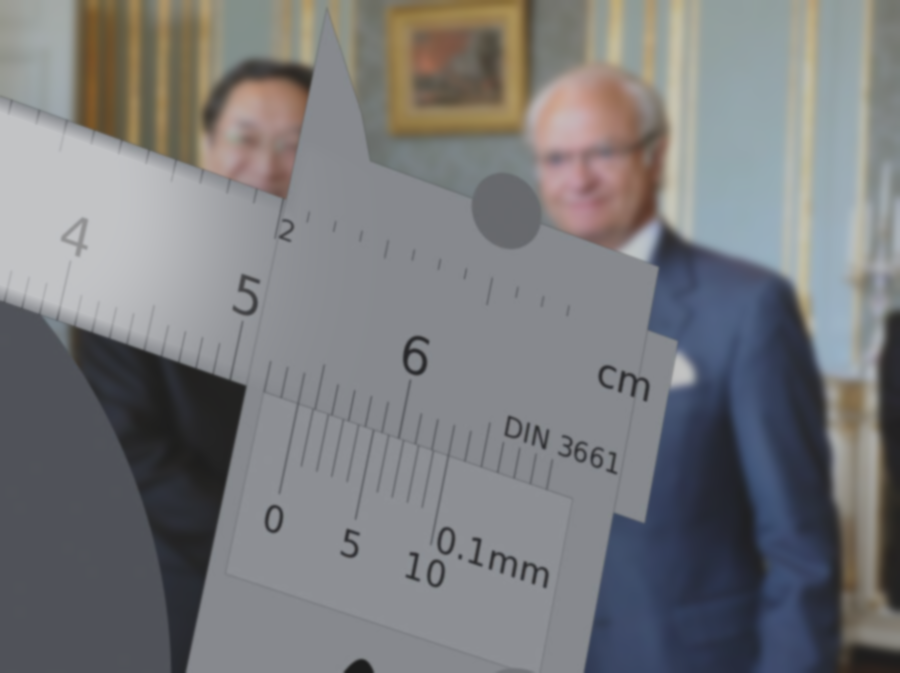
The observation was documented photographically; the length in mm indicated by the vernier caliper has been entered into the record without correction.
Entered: 54.0 mm
